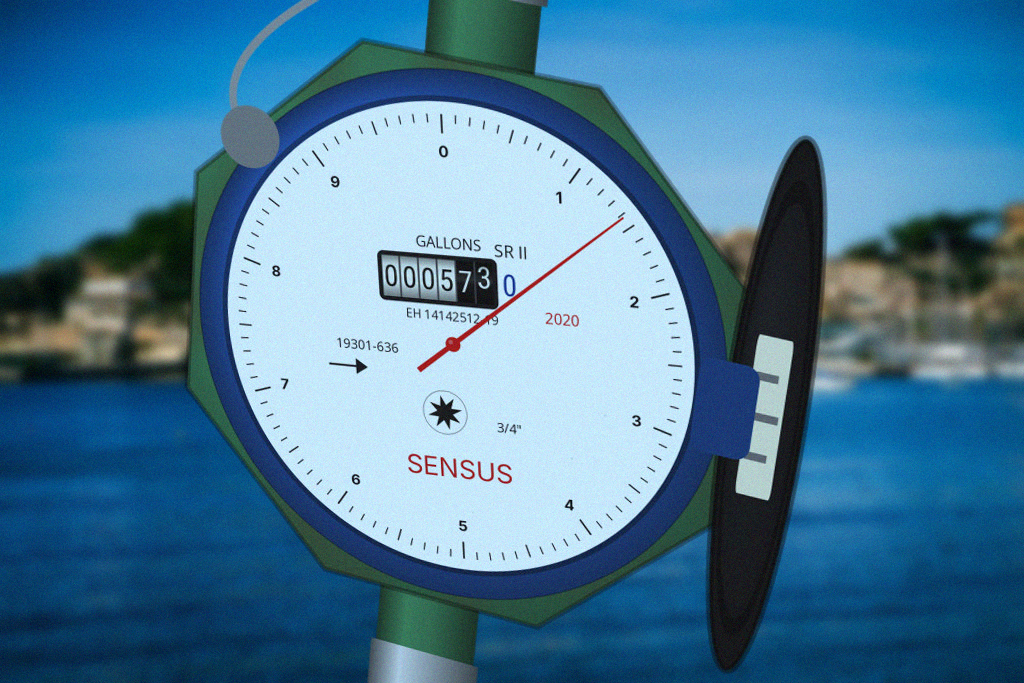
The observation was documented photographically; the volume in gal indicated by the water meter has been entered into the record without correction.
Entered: 5731.4 gal
